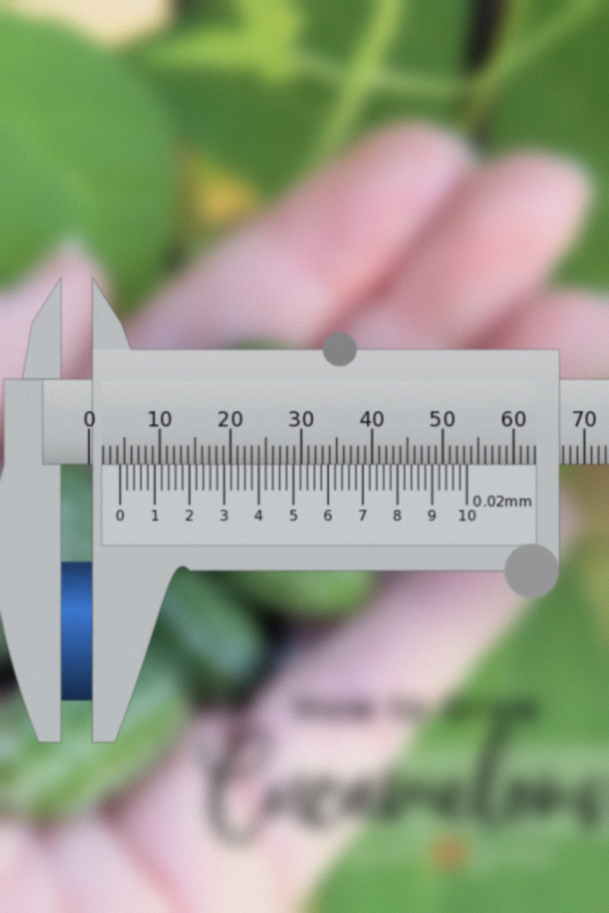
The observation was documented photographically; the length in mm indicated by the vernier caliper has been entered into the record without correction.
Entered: 4.4 mm
